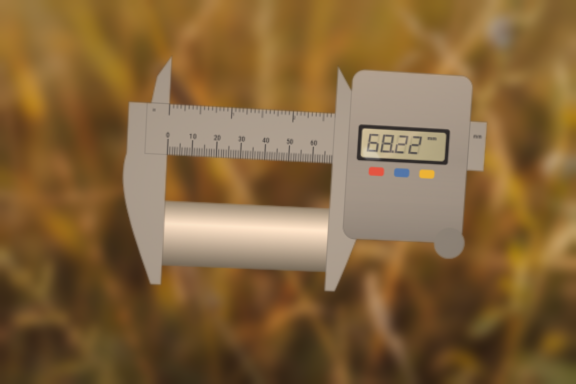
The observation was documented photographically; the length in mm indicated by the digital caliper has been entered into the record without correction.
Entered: 68.22 mm
